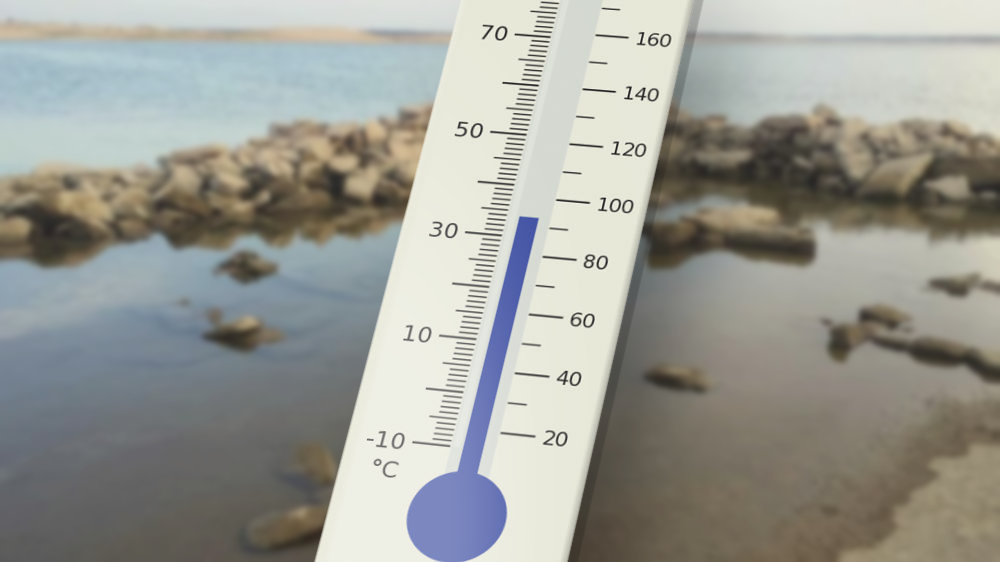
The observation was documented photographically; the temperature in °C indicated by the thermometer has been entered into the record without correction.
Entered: 34 °C
